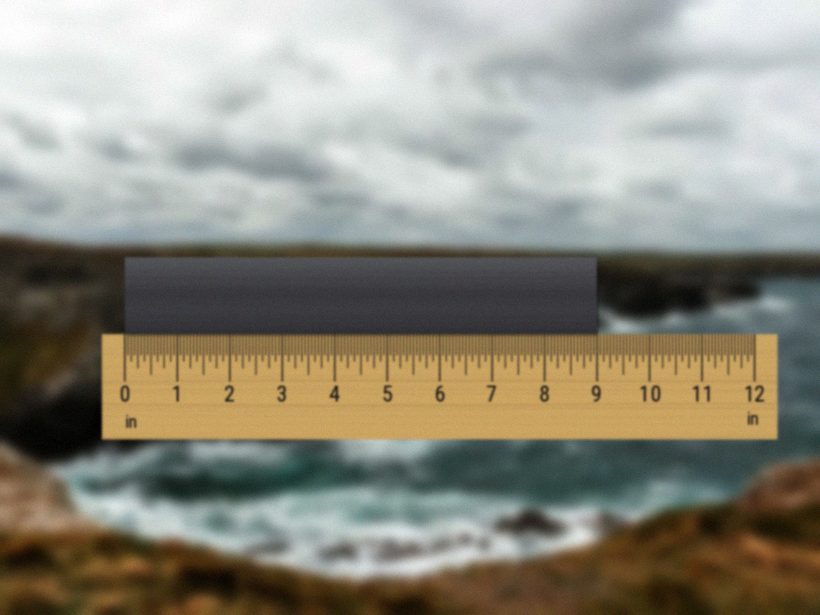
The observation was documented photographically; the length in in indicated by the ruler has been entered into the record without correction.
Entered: 9 in
